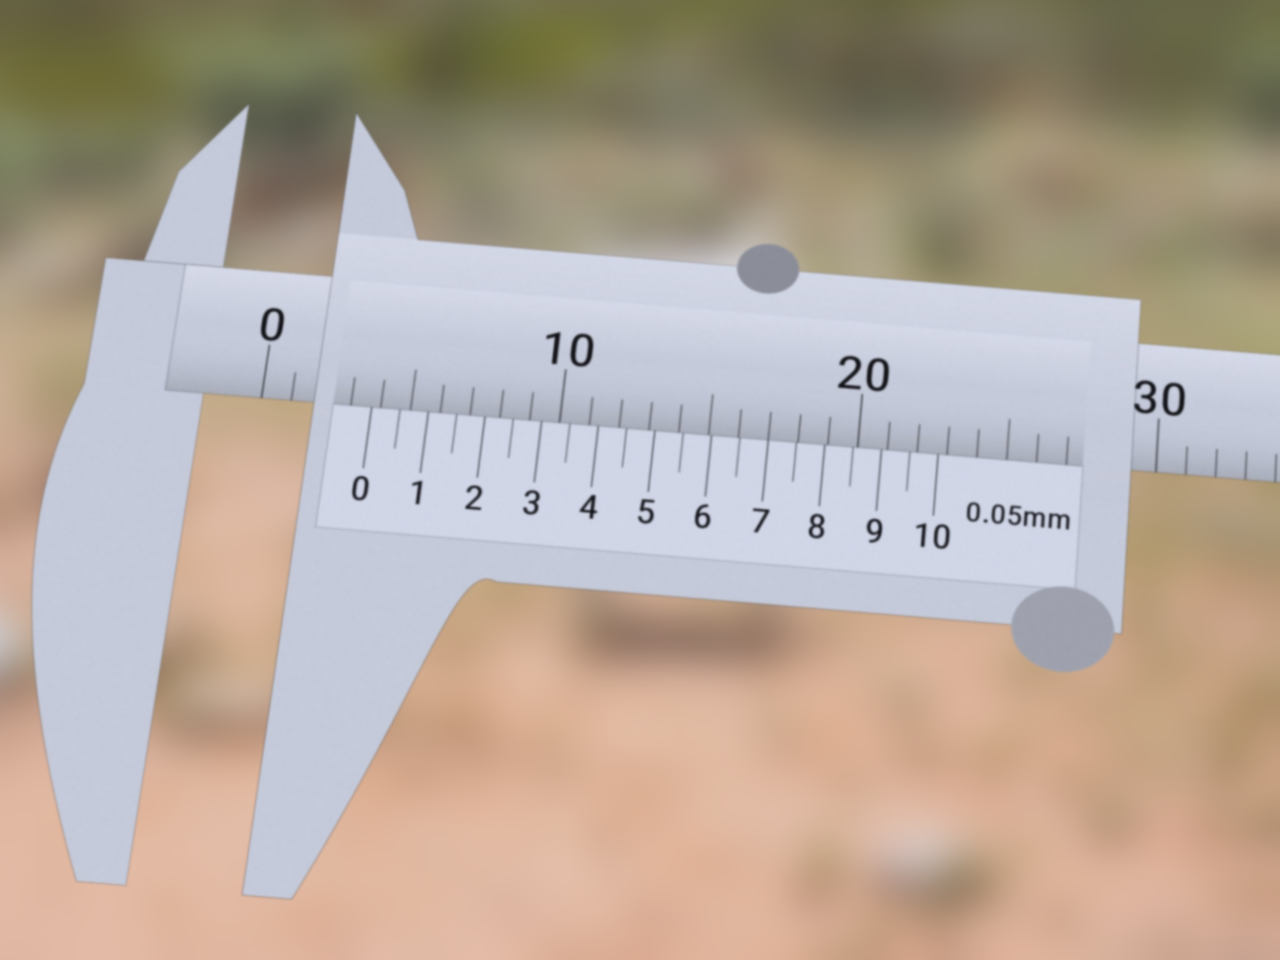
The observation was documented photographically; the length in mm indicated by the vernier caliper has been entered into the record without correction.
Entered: 3.7 mm
